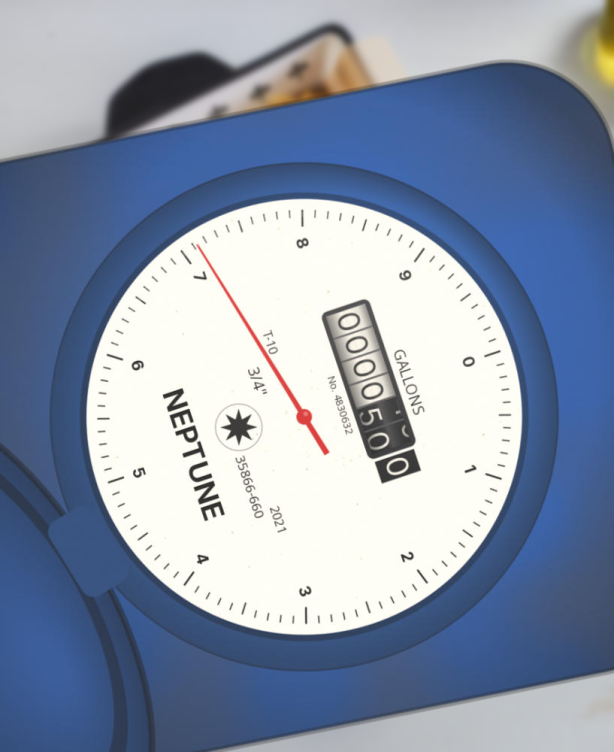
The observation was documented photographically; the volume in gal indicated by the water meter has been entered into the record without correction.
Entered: 497.1 gal
